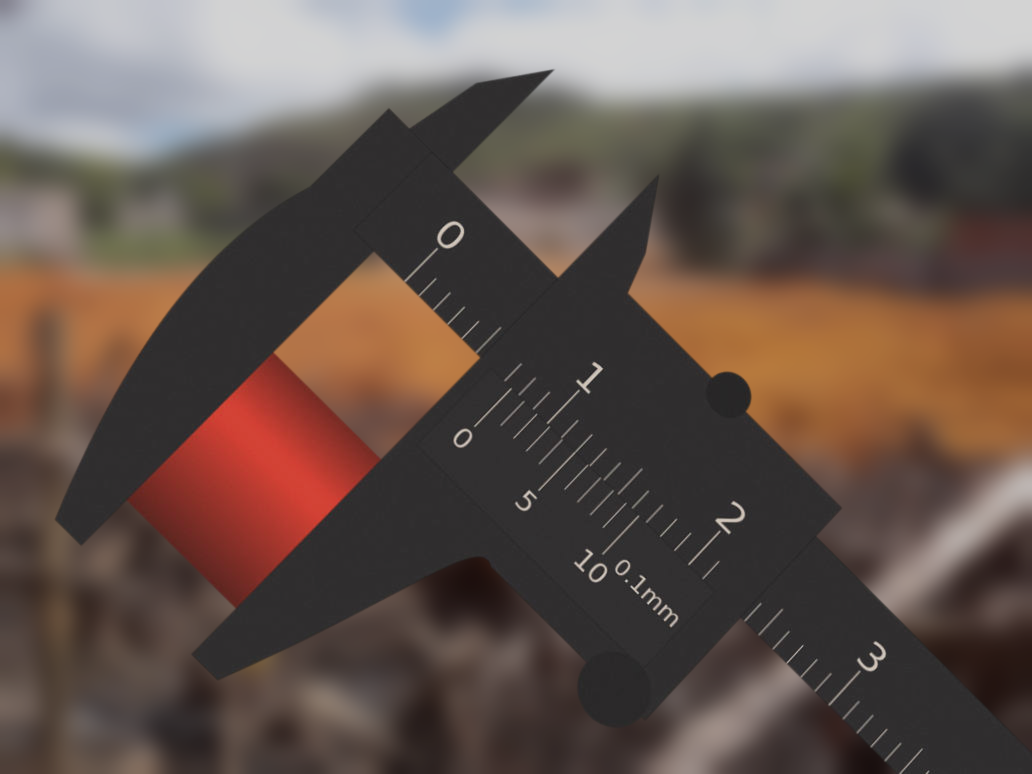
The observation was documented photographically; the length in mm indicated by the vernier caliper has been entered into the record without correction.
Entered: 7.5 mm
